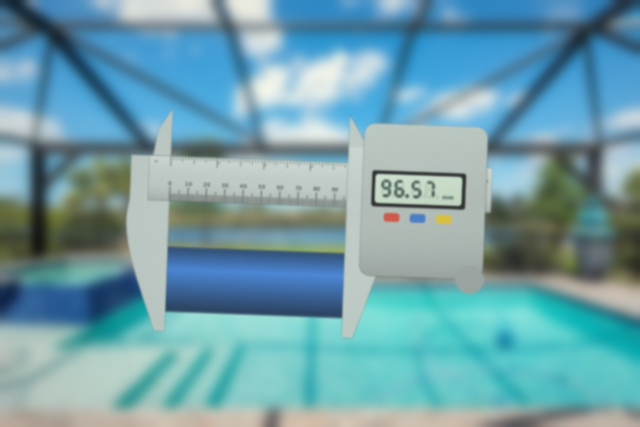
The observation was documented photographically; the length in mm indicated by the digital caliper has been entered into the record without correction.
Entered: 96.57 mm
